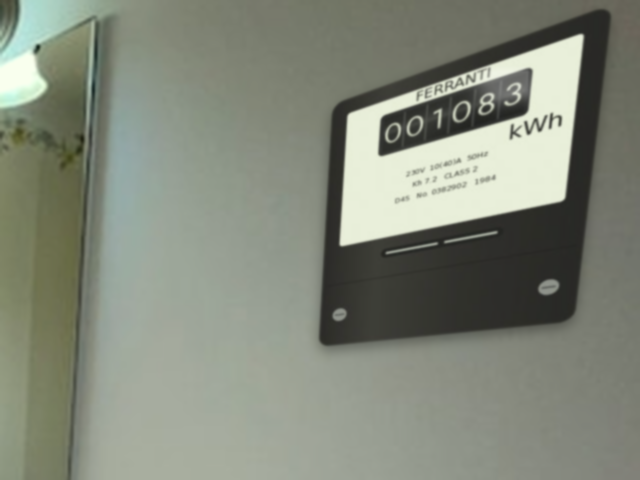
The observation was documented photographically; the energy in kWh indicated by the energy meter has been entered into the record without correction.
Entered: 1083 kWh
